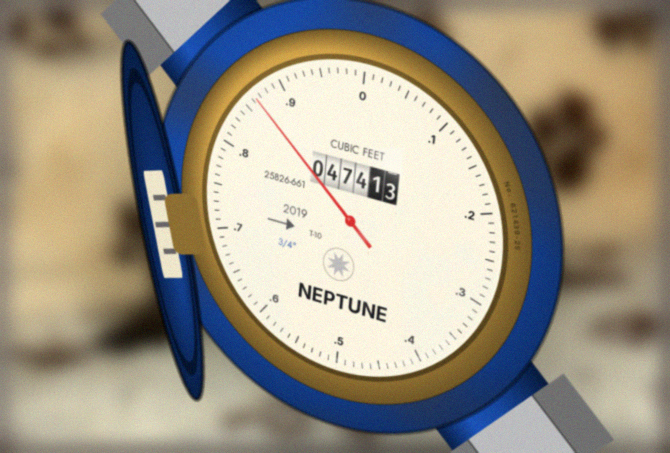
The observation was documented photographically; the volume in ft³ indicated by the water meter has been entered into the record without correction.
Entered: 47412.86 ft³
